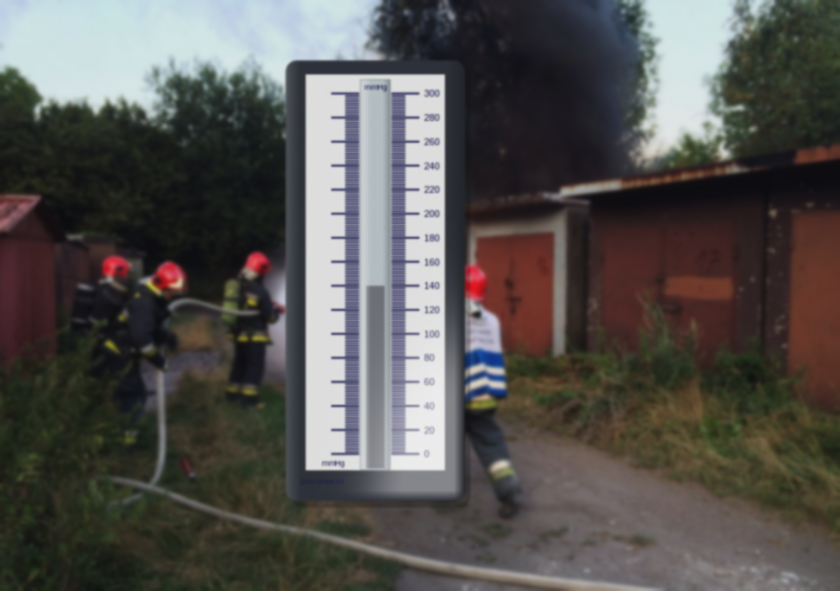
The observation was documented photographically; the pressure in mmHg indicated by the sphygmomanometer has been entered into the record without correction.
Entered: 140 mmHg
